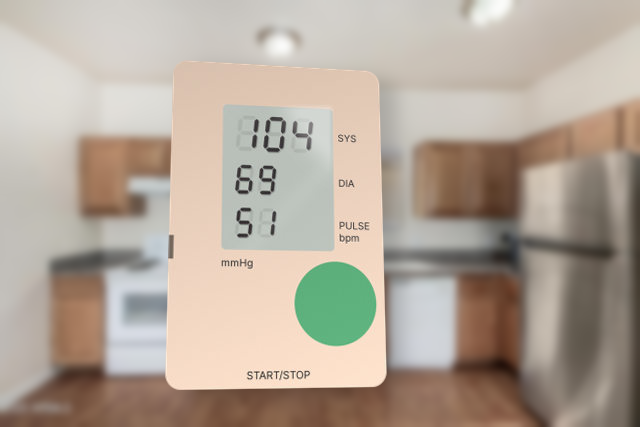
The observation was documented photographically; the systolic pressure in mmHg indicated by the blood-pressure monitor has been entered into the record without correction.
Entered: 104 mmHg
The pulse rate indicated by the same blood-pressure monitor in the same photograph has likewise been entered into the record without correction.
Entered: 51 bpm
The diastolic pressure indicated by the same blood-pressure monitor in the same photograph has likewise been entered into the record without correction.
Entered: 69 mmHg
